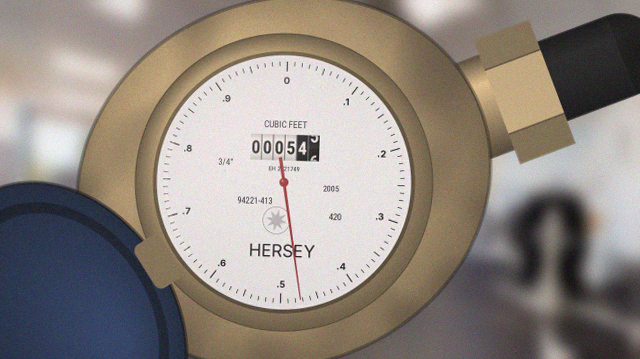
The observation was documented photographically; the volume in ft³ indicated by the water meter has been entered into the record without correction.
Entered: 545.47 ft³
